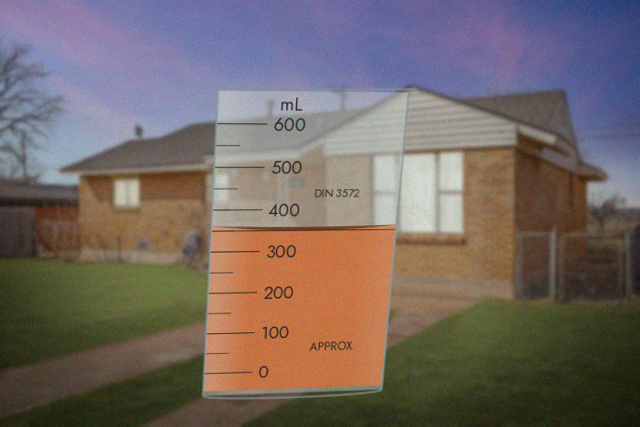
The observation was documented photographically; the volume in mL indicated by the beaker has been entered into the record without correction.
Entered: 350 mL
